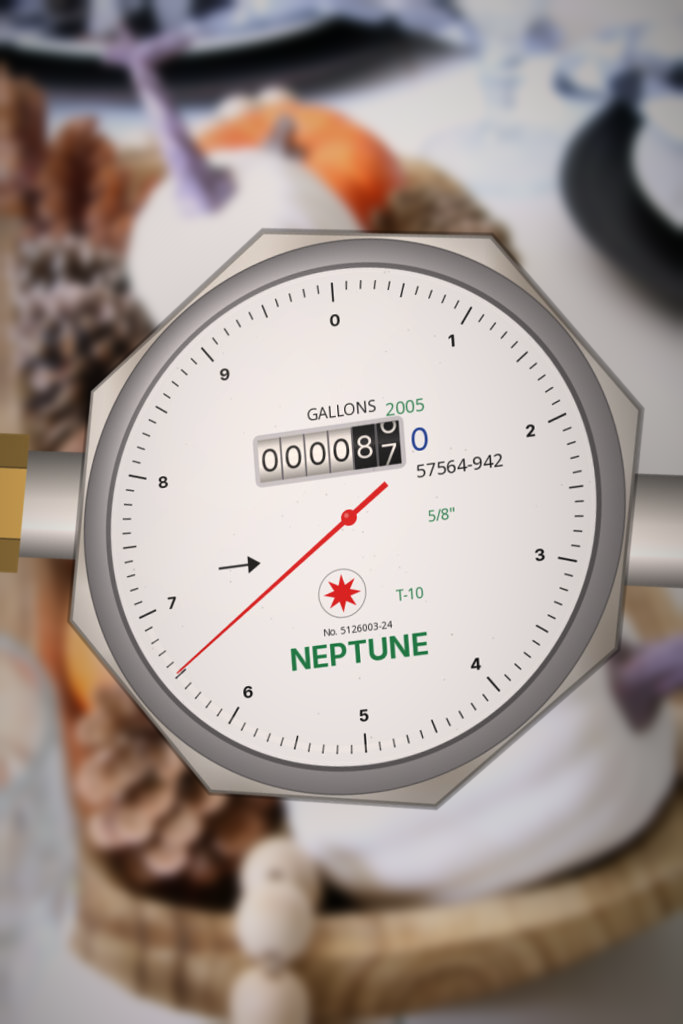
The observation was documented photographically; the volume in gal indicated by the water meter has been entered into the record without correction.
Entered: 866.5 gal
